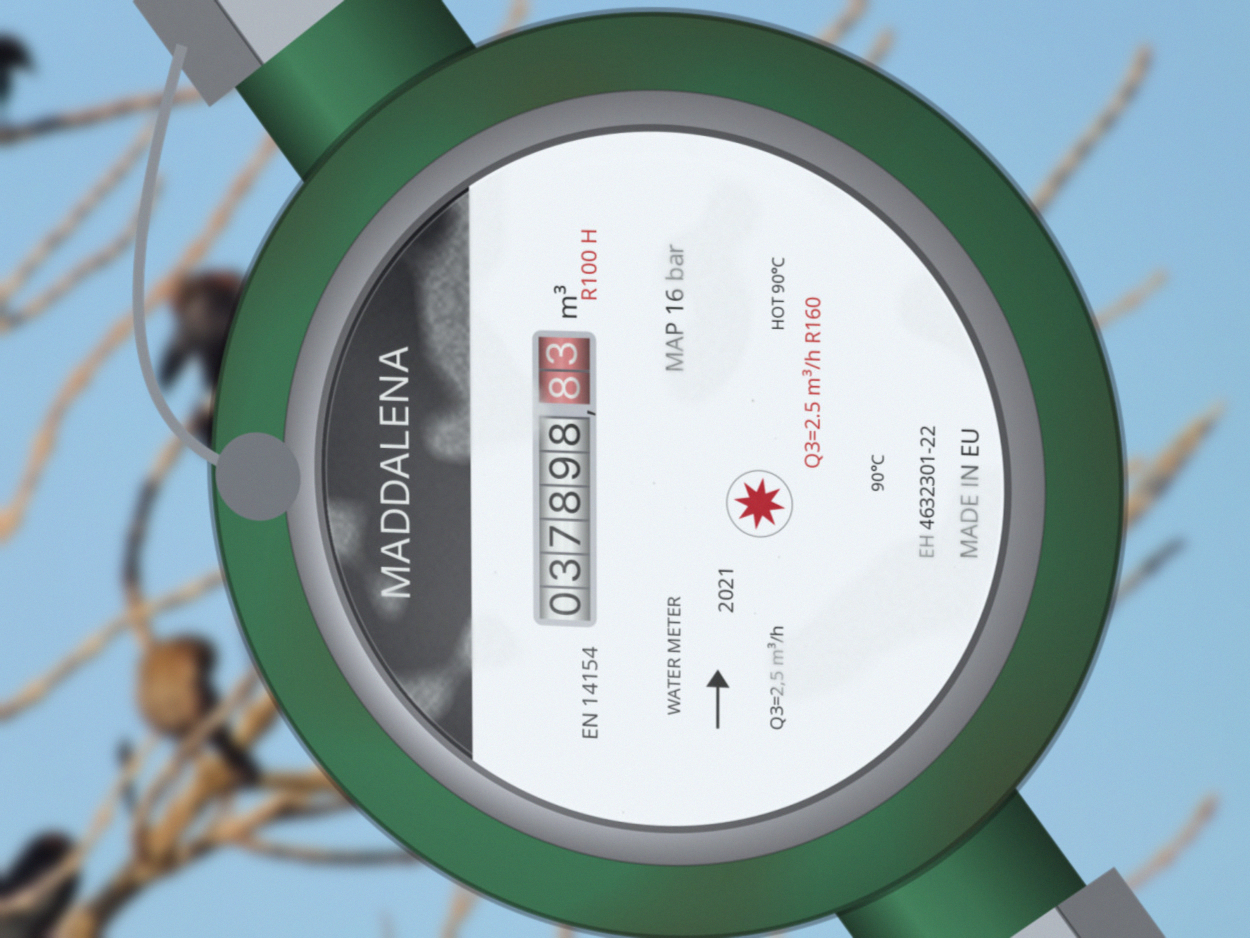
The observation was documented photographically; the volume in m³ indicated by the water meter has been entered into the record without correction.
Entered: 37898.83 m³
